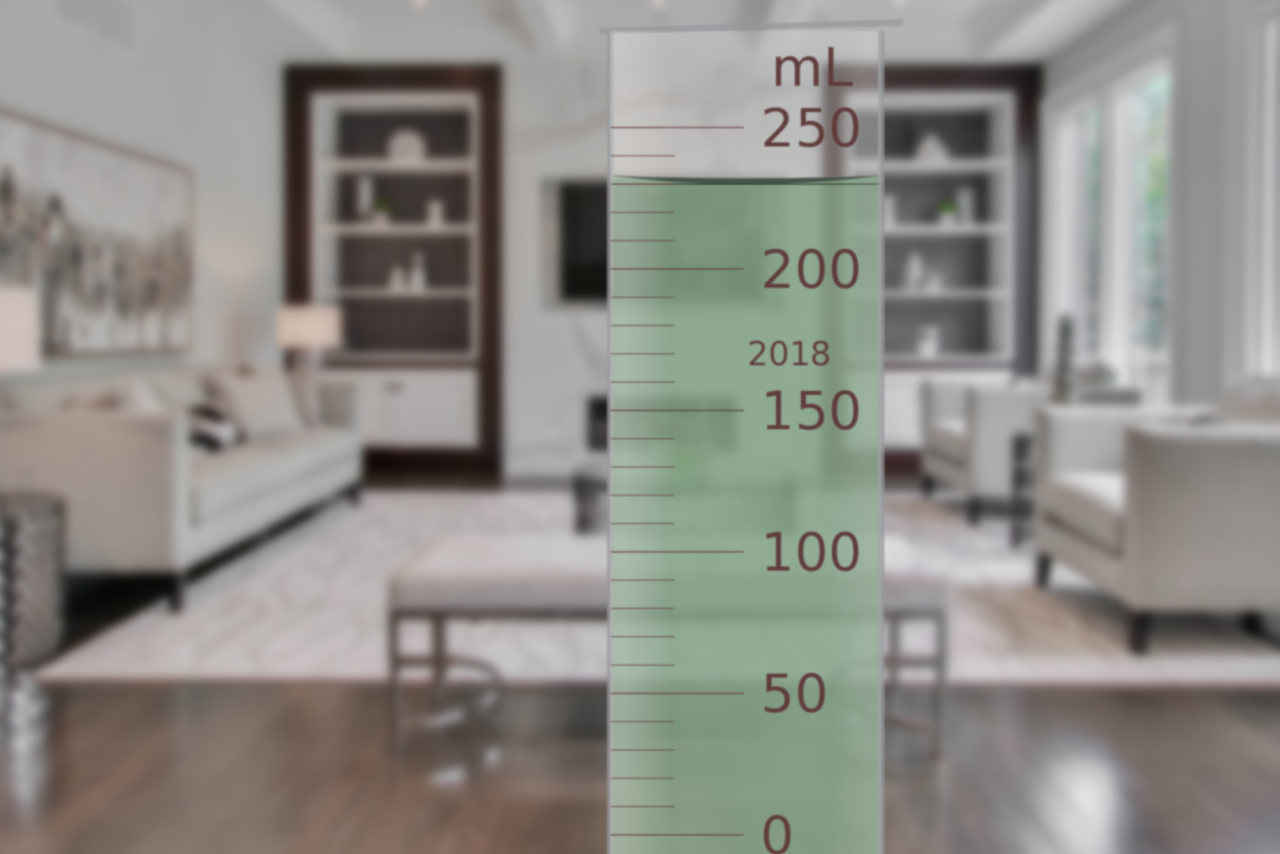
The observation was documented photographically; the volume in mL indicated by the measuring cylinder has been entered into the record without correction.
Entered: 230 mL
